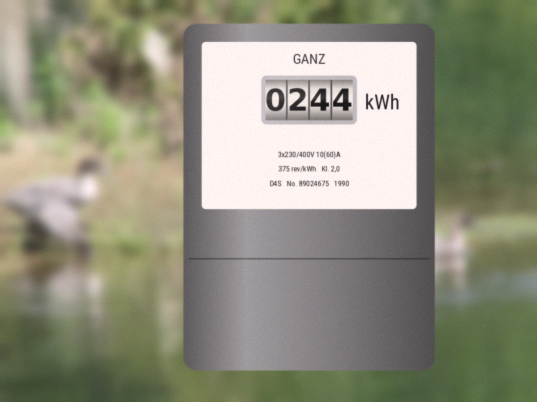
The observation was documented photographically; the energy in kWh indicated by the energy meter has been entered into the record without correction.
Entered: 244 kWh
